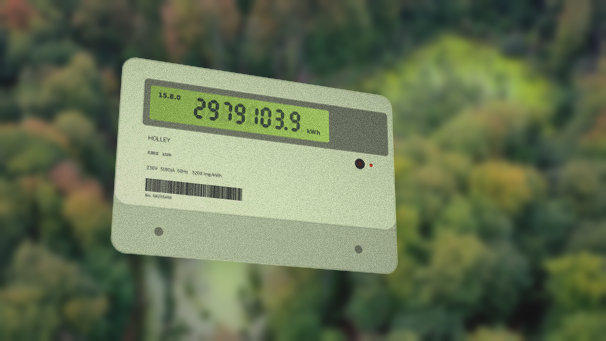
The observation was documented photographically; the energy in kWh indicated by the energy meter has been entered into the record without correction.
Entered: 2979103.9 kWh
